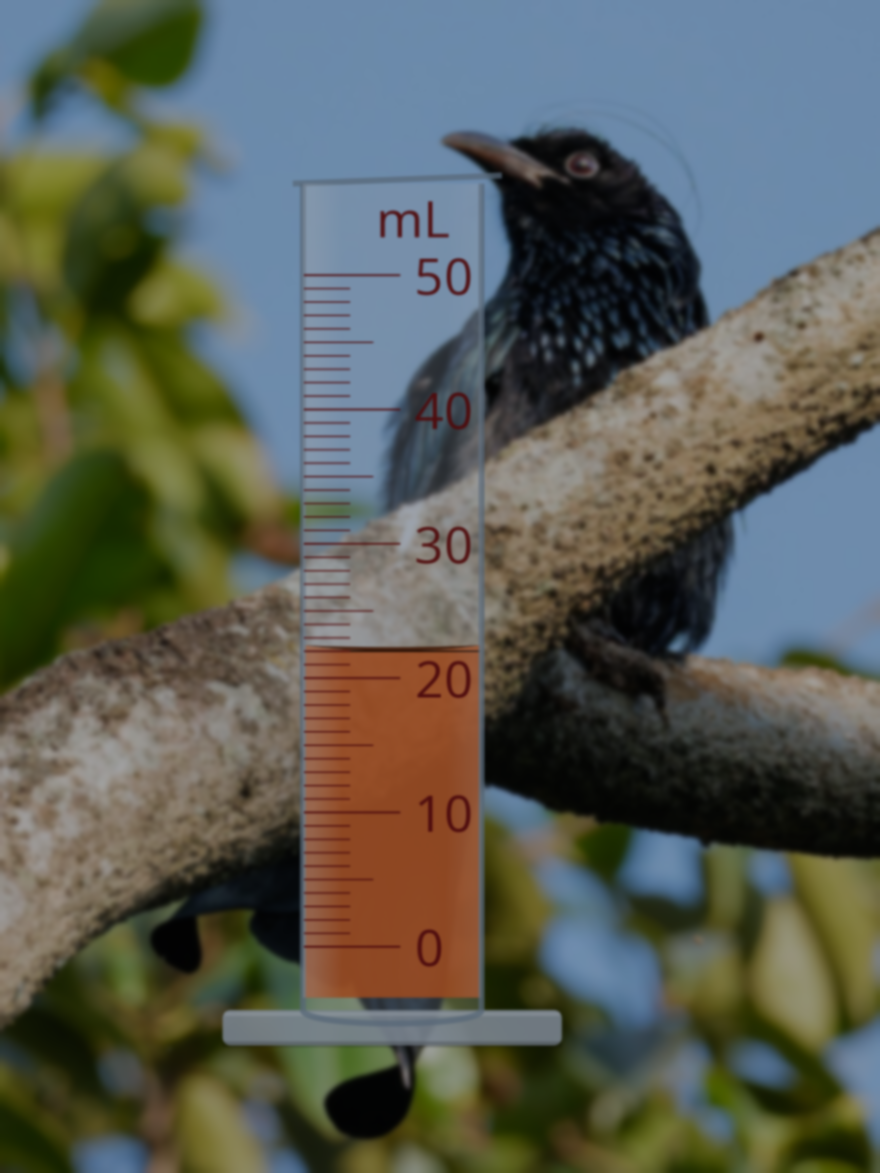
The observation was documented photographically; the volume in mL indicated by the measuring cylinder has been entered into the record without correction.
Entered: 22 mL
